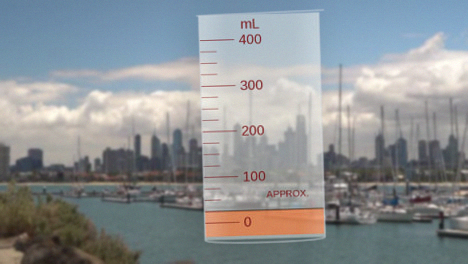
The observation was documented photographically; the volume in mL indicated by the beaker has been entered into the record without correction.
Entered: 25 mL
